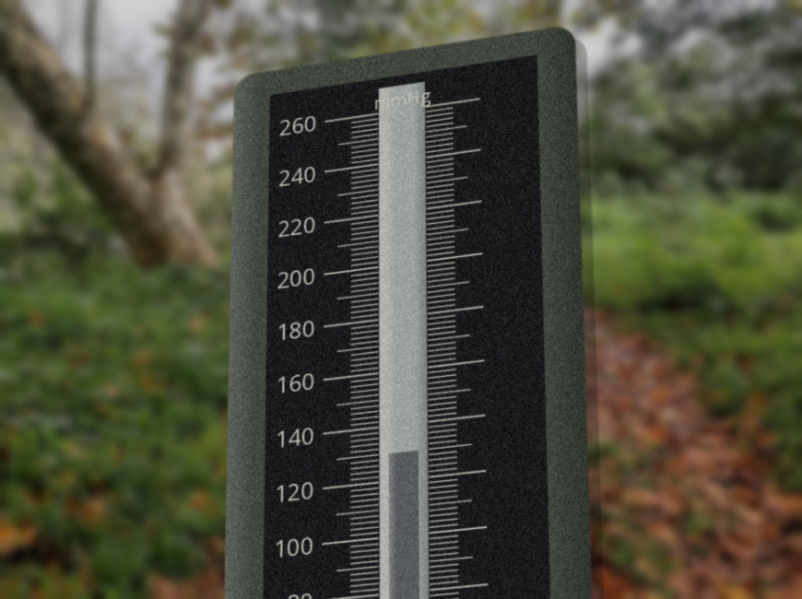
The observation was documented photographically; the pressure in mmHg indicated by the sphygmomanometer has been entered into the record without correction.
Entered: 130 mmHg
